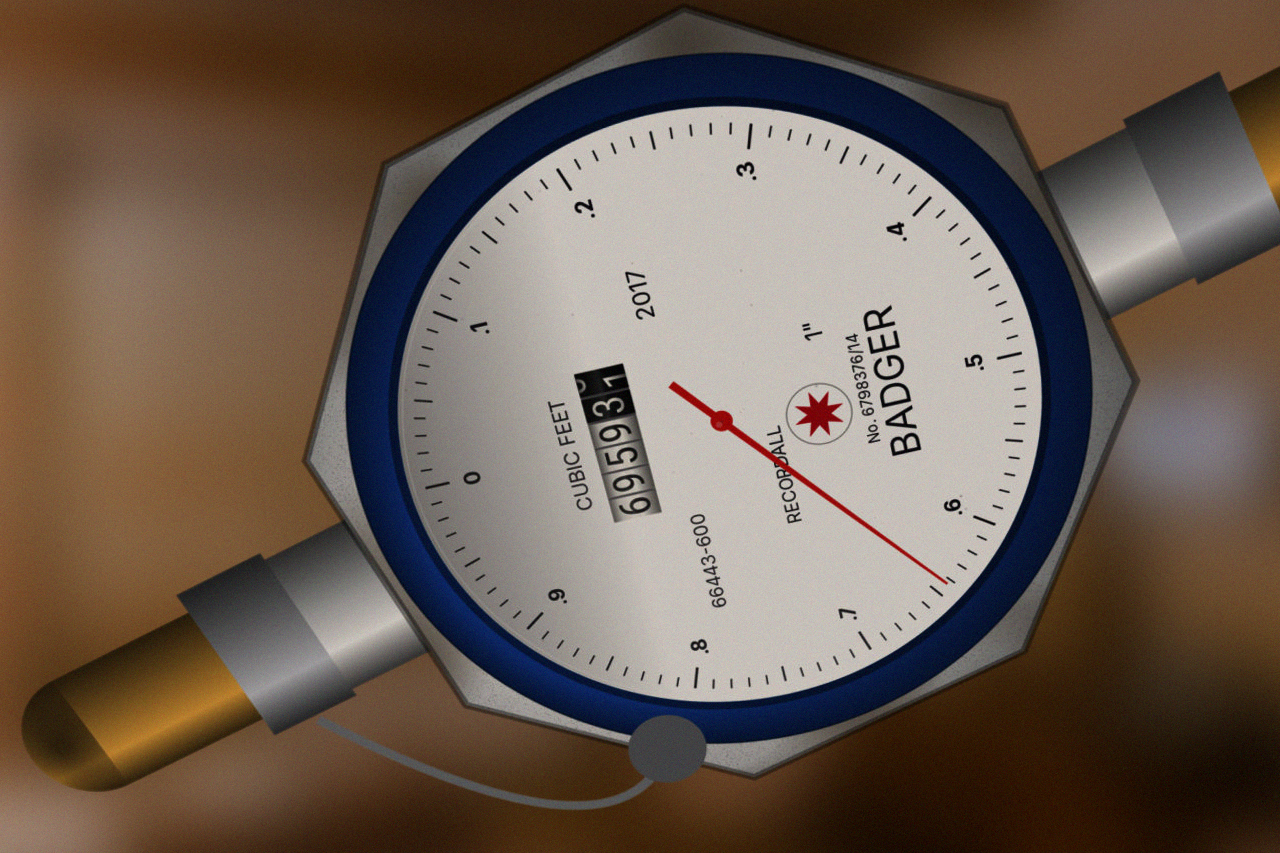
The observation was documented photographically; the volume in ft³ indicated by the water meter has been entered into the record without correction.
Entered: 695930.64 ft³
